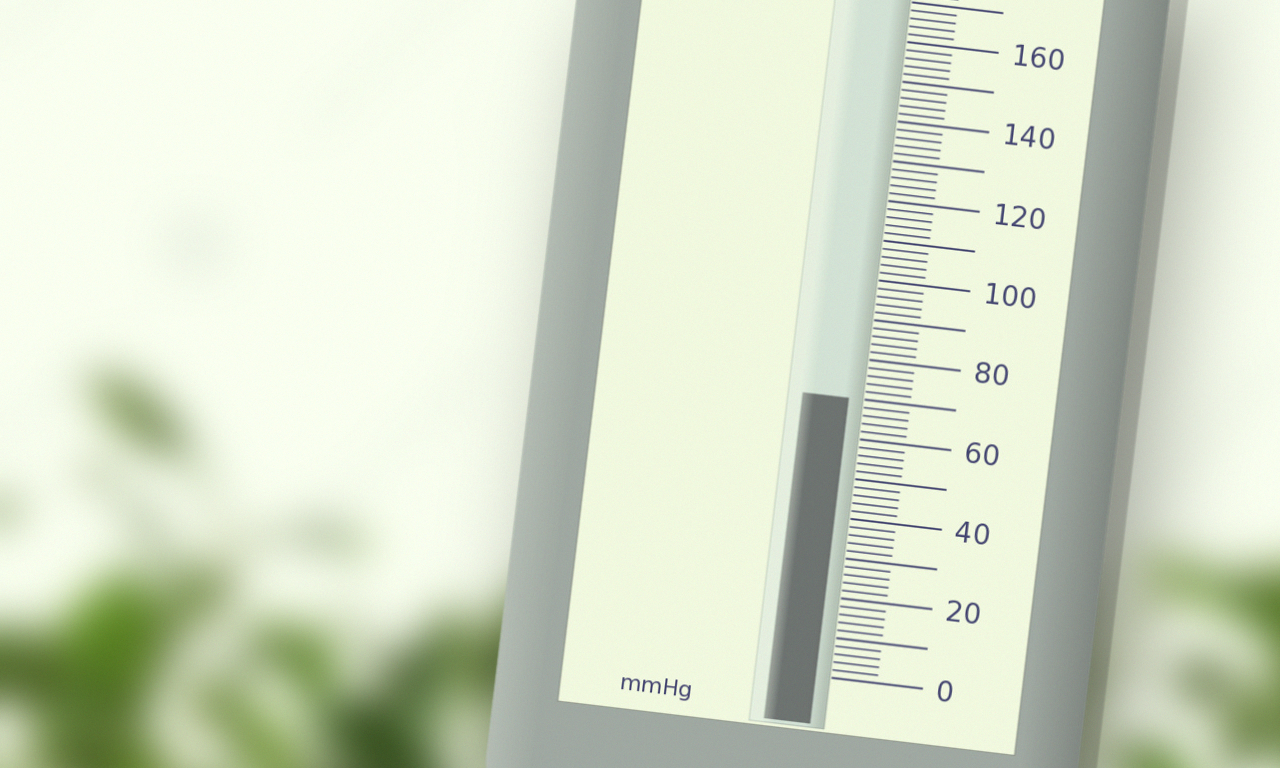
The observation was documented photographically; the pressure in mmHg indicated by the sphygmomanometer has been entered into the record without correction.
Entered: 70 mmHg
